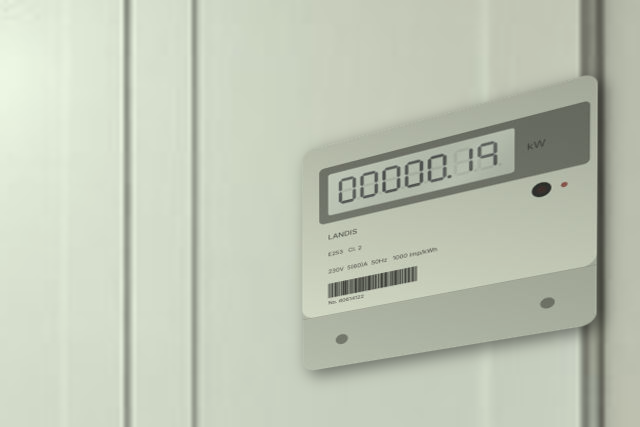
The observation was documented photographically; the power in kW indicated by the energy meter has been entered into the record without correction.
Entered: 0.19 kW
